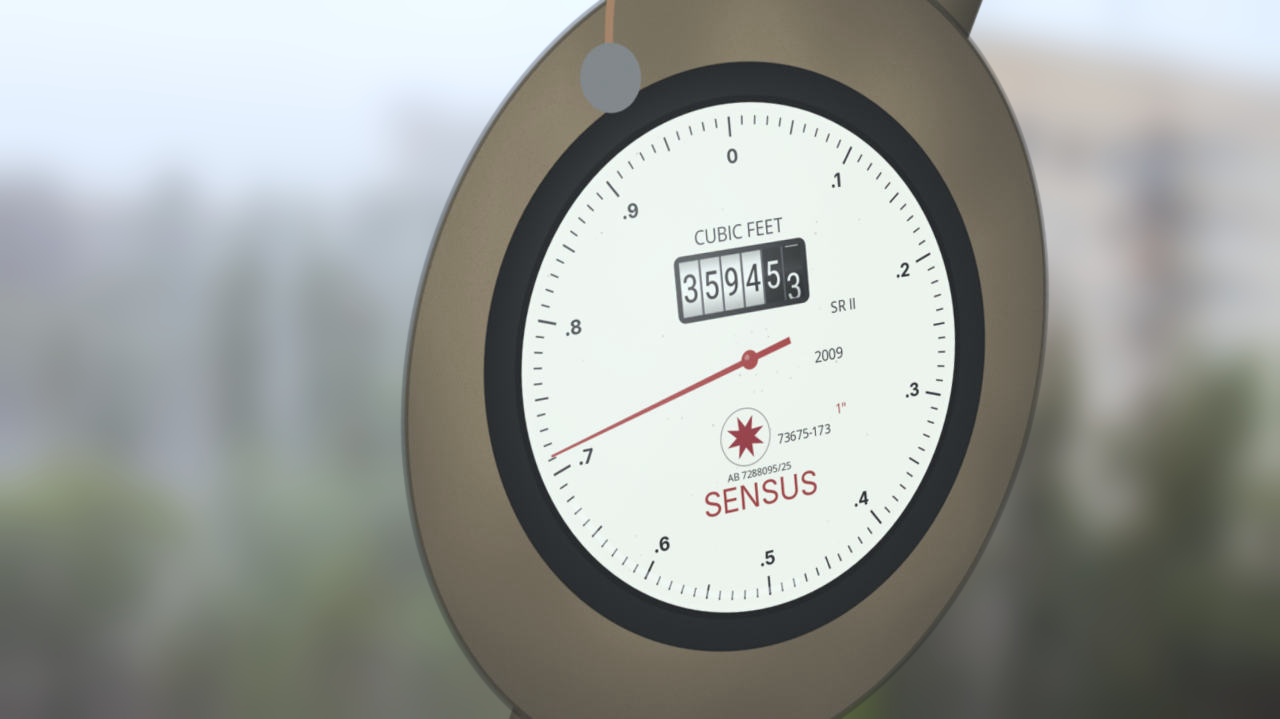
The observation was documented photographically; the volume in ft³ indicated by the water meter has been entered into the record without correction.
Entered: 359452.71 ft³
